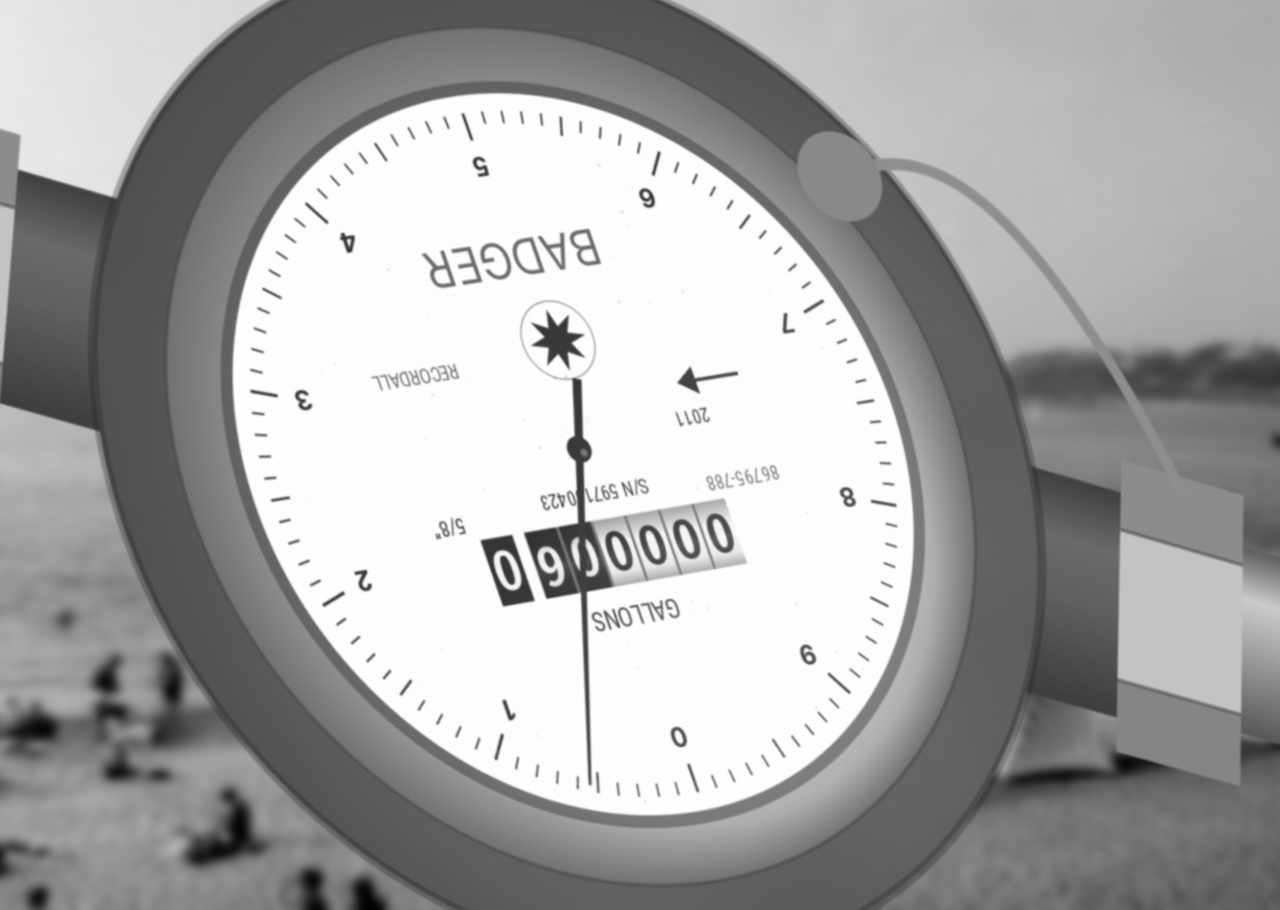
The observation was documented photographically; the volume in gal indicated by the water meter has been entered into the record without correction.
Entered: 60.5 gal
